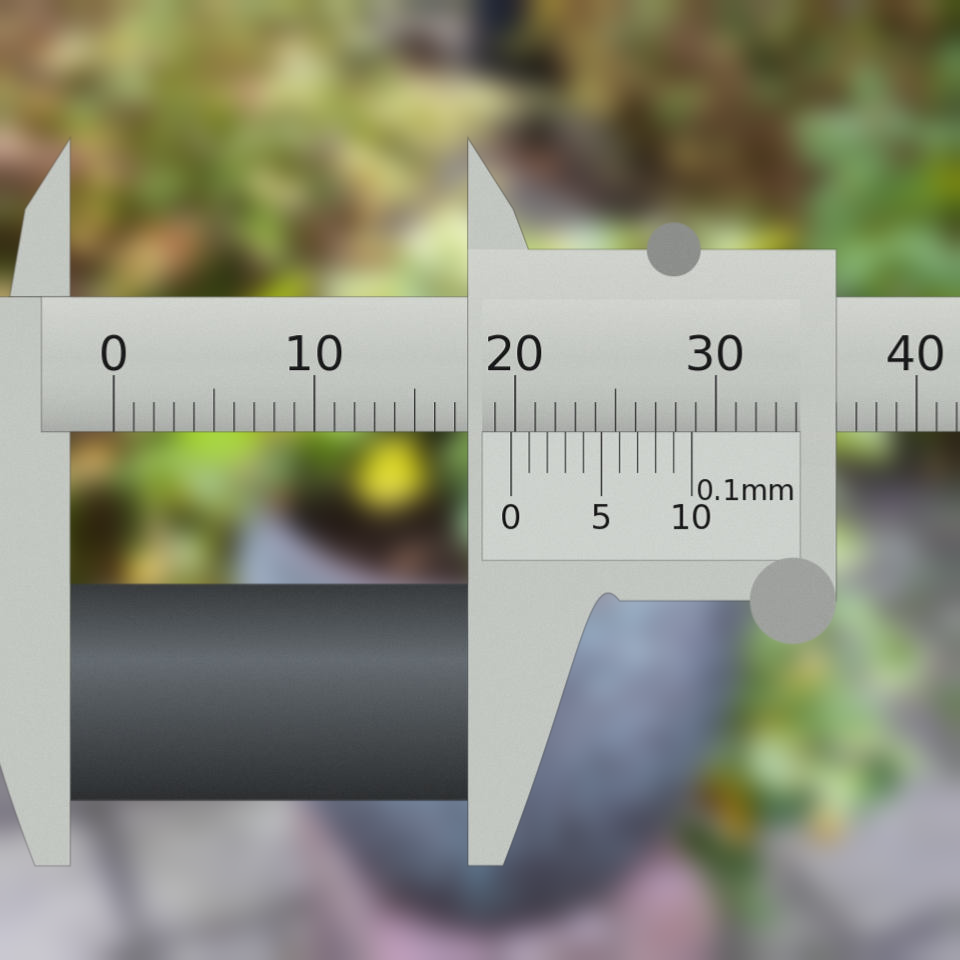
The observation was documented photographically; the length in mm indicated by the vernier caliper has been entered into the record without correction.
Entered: 19.8 mm
